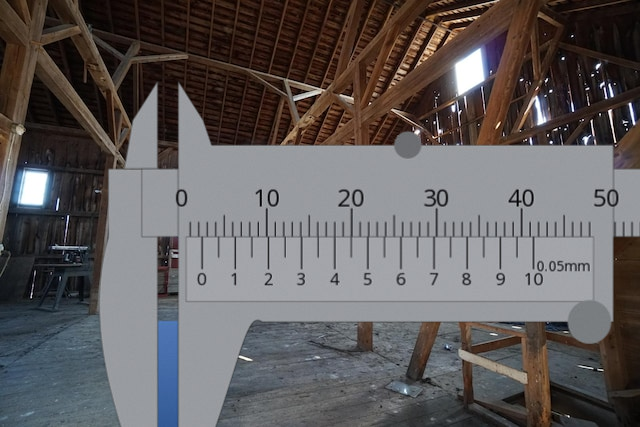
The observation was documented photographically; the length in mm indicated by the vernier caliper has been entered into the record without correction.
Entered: 2.4 mm
